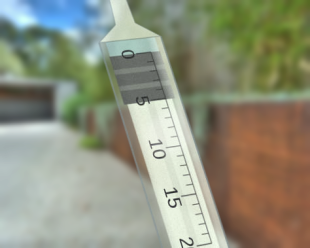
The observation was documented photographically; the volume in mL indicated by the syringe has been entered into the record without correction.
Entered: 0 mL
